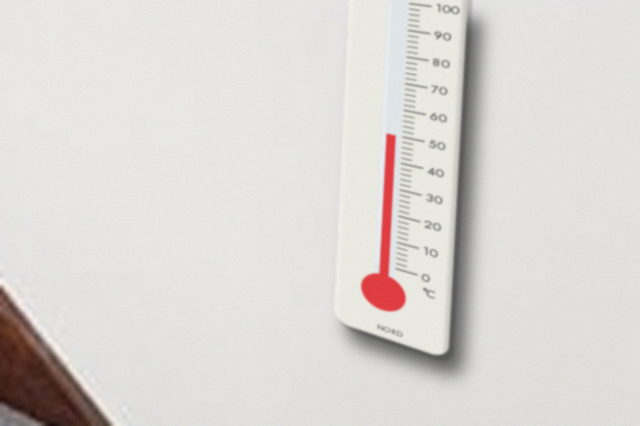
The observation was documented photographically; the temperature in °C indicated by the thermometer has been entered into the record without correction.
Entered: 50 °C
